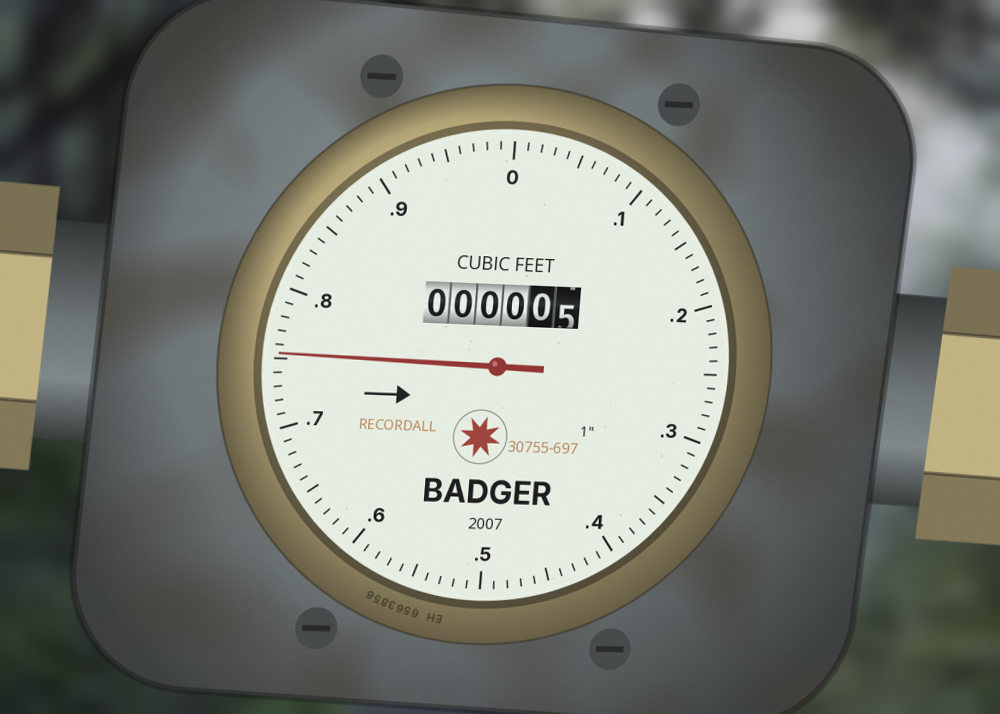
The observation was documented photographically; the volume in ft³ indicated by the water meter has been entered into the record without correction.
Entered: 4.75 ft³
